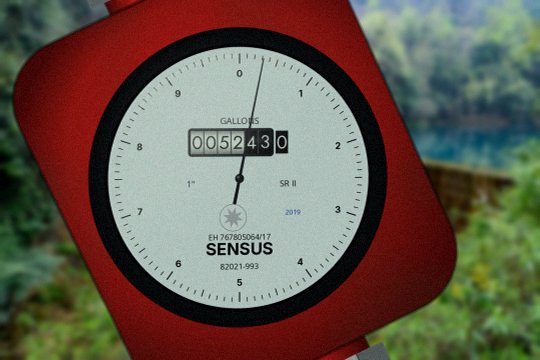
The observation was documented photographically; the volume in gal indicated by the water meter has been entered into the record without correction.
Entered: 52430.3 gal
